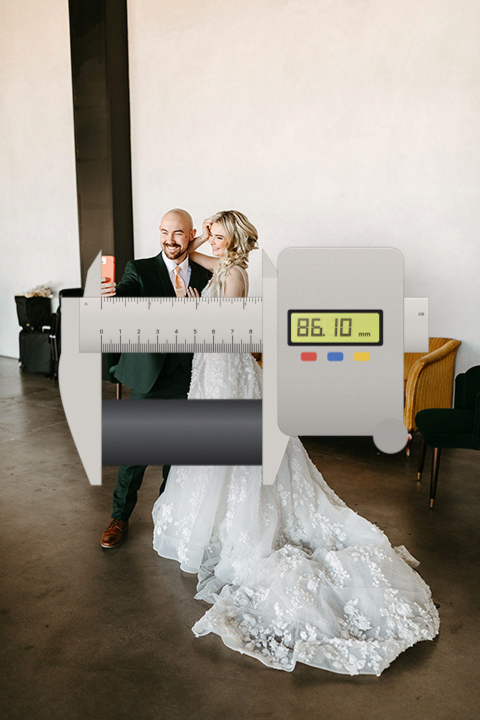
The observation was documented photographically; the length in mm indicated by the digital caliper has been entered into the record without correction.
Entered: 86.10 mm
